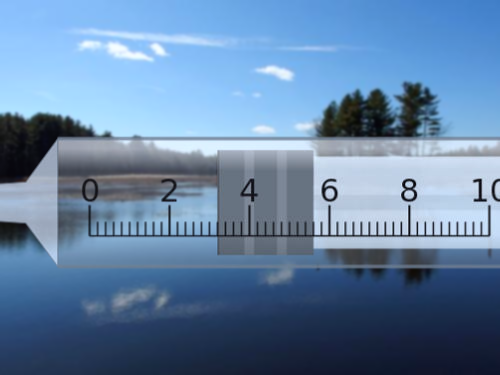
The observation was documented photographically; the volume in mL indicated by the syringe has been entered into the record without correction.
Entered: 3.2 mL
